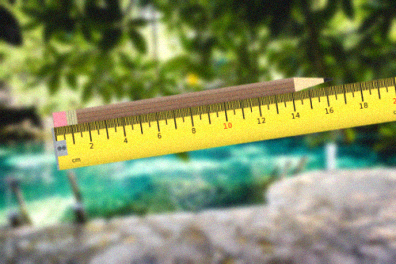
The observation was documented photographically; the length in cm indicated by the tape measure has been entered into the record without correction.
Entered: 16.5 cm
